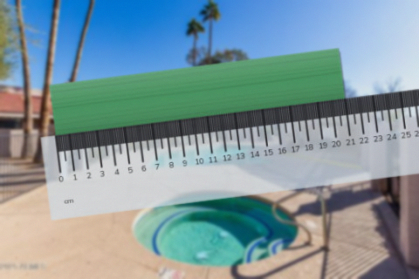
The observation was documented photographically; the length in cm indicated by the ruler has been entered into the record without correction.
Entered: 21 cm
